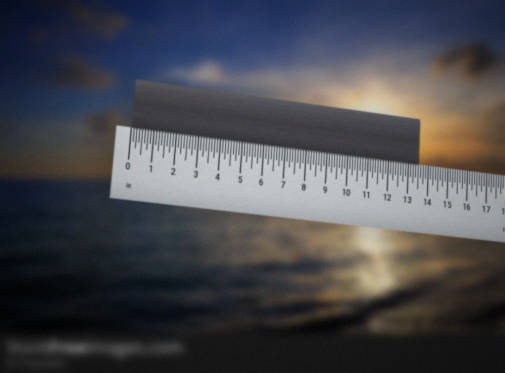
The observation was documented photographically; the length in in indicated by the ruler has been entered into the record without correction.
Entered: 13.5 in
